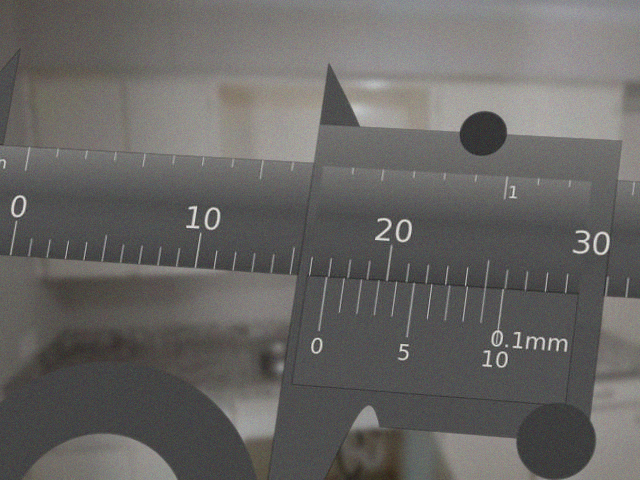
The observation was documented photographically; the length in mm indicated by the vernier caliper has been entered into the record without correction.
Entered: 16.9 mm
